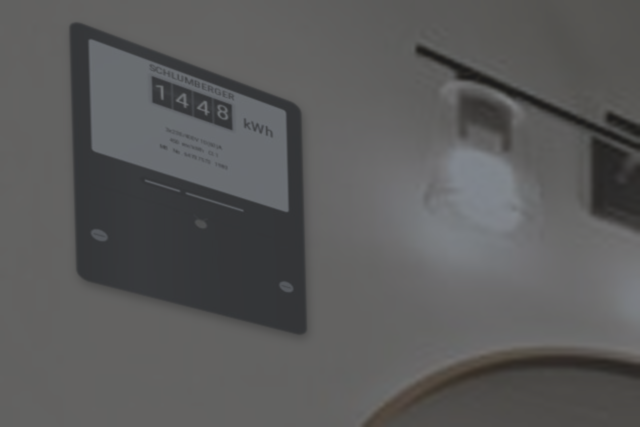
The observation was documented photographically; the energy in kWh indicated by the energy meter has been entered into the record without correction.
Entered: 1448 kWh
